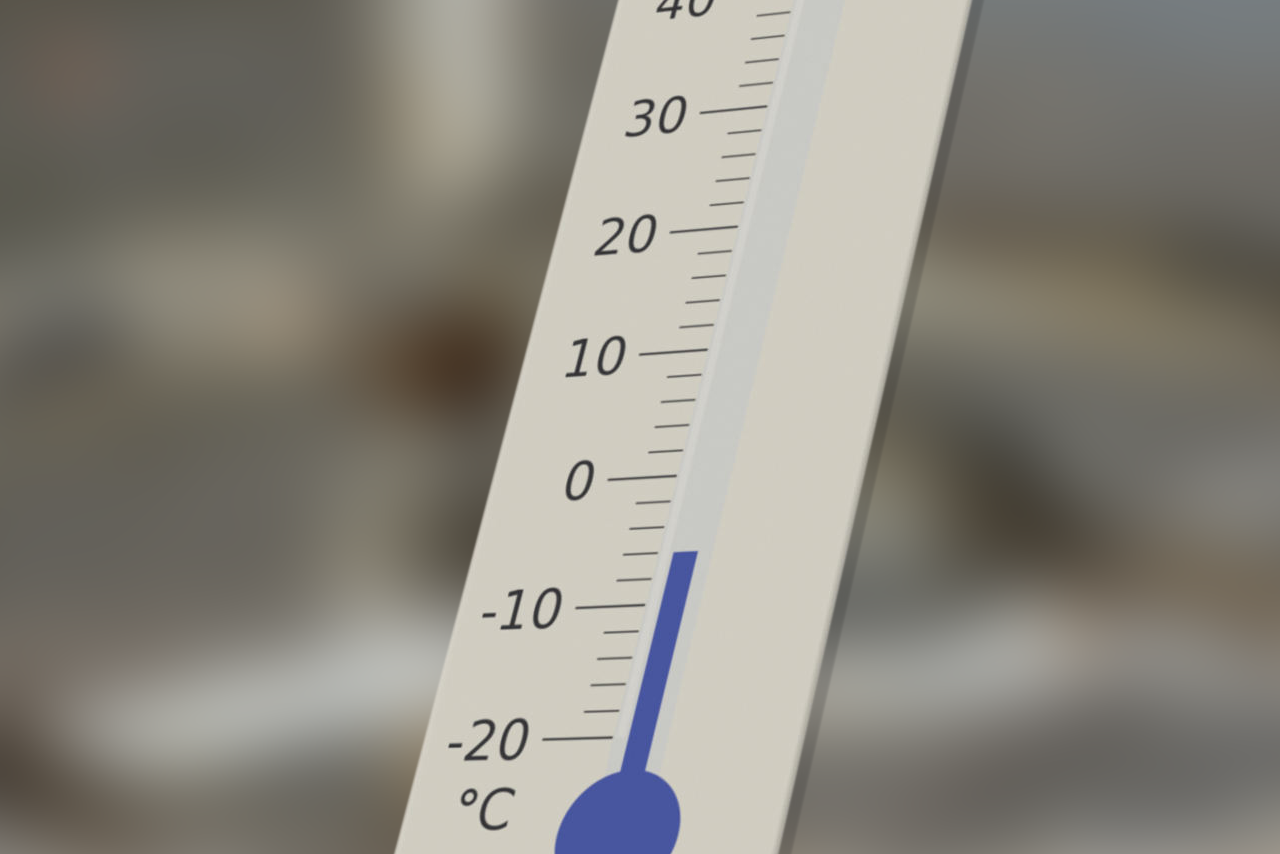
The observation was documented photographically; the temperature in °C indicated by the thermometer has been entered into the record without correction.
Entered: -6 °C
